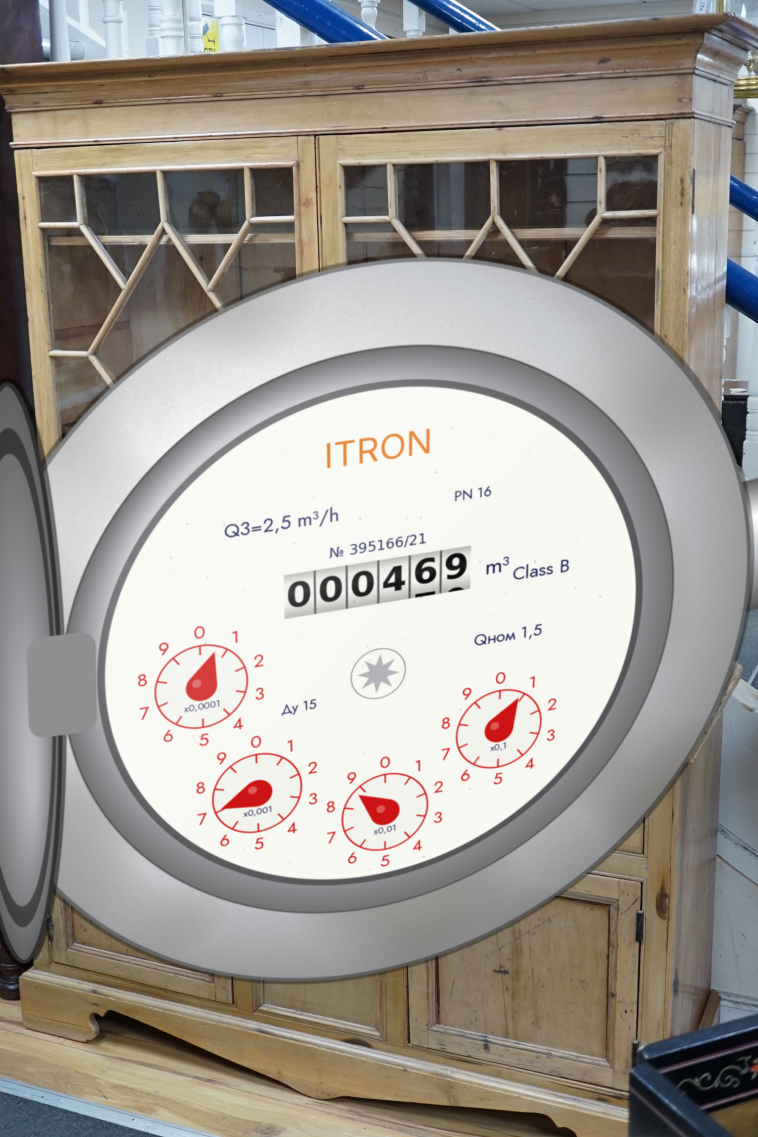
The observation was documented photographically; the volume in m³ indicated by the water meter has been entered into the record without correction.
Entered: 469.0870 m³
